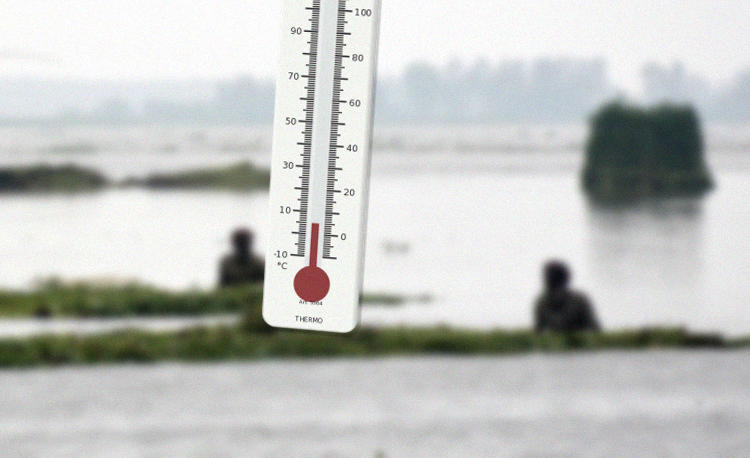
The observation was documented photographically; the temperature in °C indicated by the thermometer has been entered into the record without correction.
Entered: 5 °C
